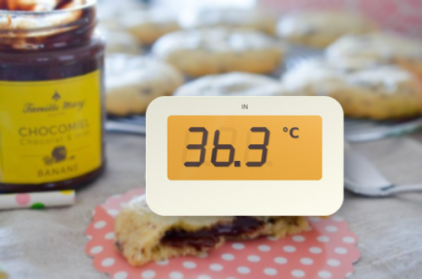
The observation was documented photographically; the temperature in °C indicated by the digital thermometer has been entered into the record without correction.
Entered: 36.3 °C
